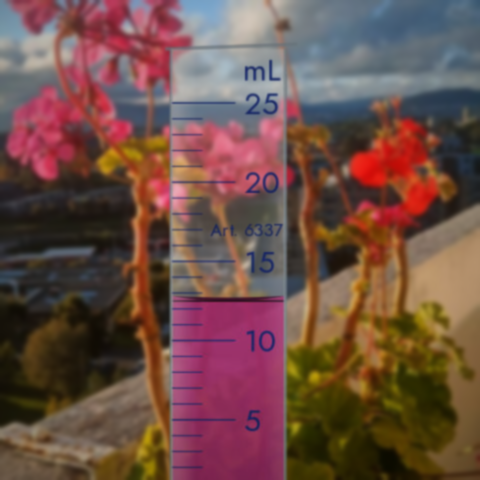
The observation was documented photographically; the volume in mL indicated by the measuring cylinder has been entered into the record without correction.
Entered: 12.5 mL
